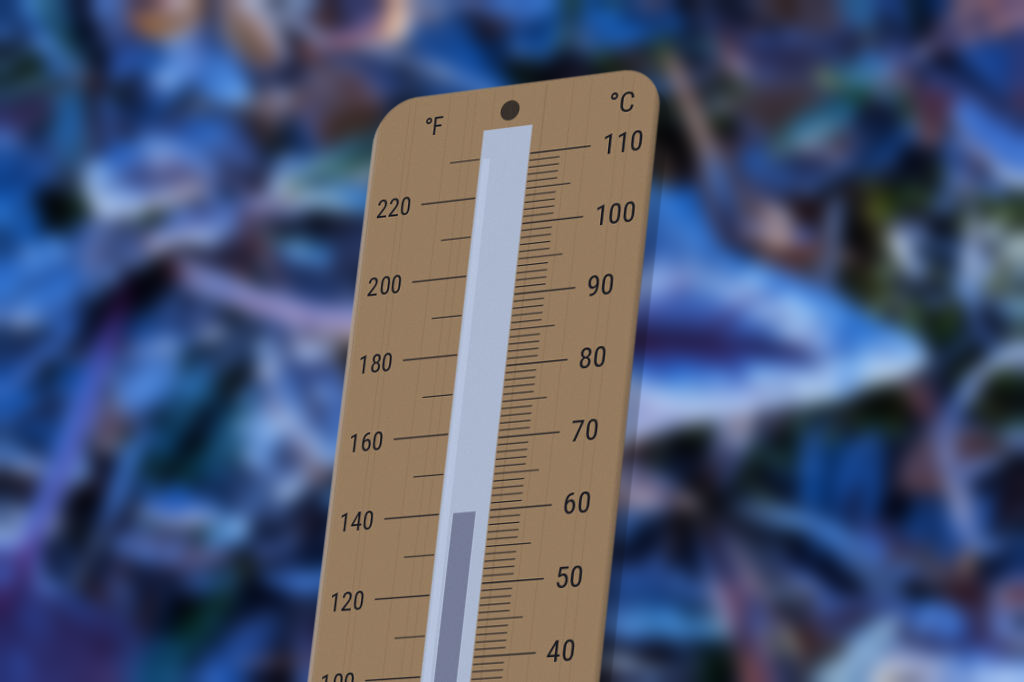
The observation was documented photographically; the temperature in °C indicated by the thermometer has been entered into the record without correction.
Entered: 60 °C
